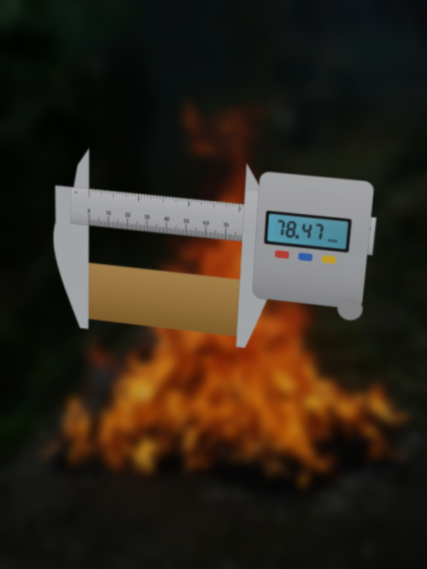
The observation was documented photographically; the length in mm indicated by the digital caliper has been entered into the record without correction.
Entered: 78.47 mm
